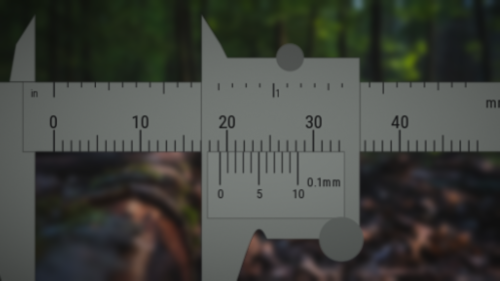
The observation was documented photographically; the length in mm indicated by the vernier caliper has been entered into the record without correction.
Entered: 19.2 mm
